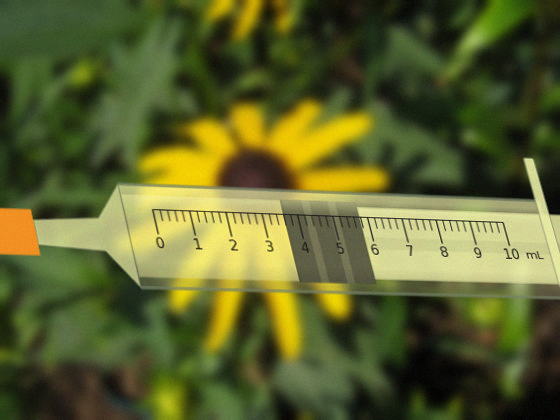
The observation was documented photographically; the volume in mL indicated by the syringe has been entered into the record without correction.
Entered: 3.6 mL
